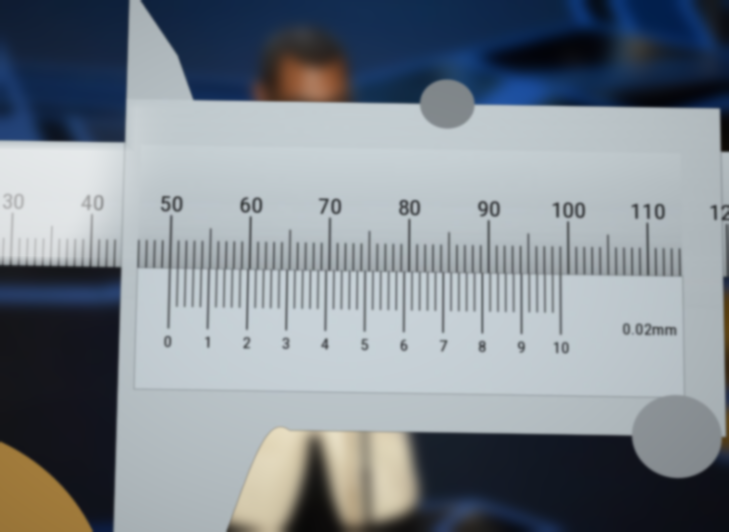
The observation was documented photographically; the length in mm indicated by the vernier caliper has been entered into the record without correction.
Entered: 50.0 mm
